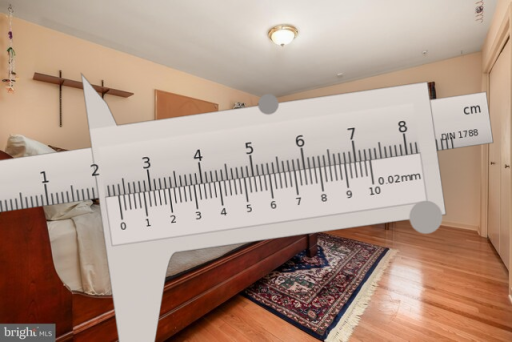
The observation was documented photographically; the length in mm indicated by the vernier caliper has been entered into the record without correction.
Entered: 23.8 mm
